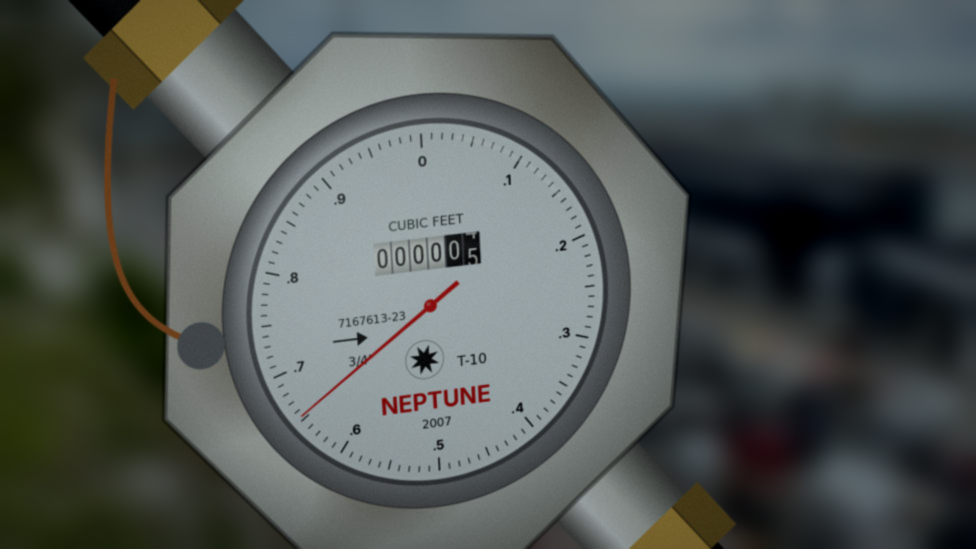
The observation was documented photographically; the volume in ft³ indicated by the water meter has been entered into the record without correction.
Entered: 4.65 ft³
